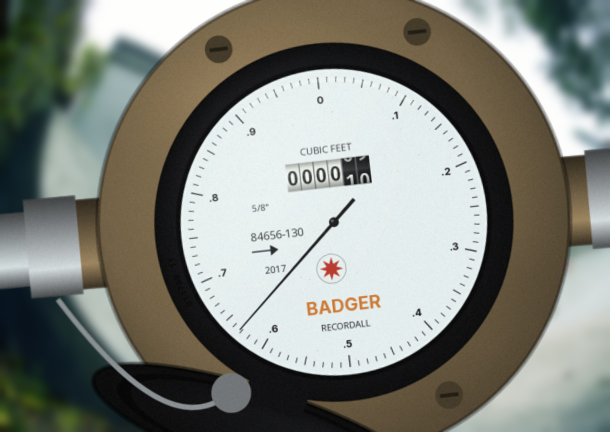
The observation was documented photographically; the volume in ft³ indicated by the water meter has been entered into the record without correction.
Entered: 9.63 ft³
